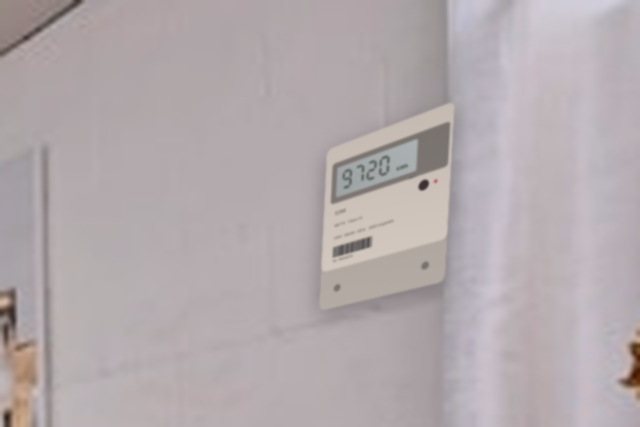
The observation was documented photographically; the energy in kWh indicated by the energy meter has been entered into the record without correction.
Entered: 9720 kWh
